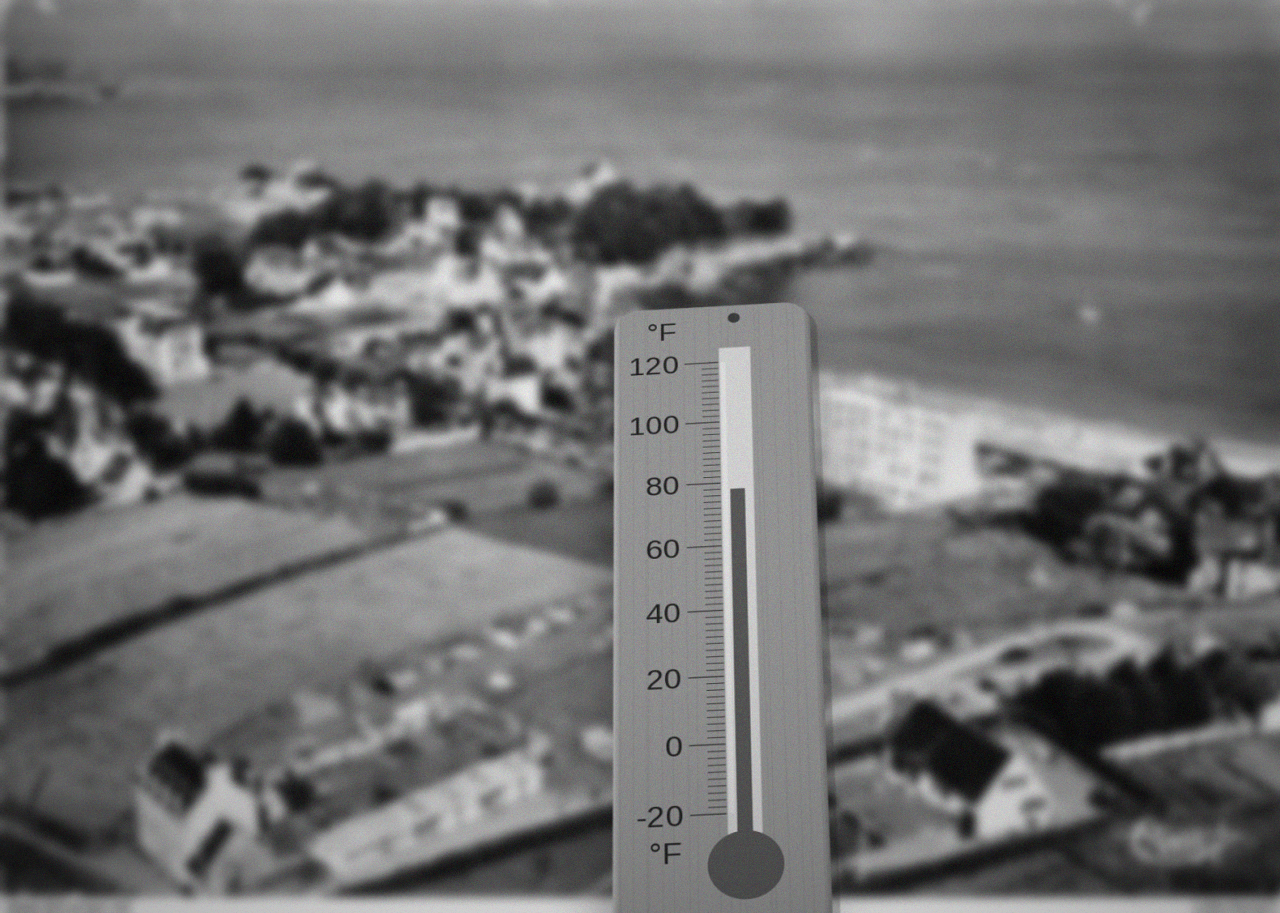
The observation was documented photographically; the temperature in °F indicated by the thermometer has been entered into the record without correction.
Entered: 78 °F
